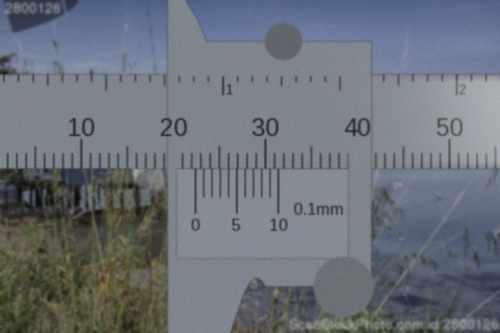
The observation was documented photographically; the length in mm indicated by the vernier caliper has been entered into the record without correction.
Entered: 22.4 mm
